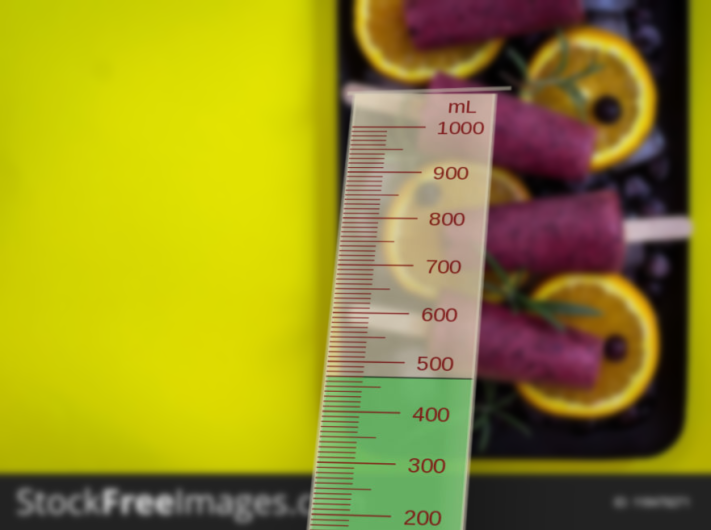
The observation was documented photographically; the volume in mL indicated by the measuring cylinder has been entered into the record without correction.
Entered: 470 mL
